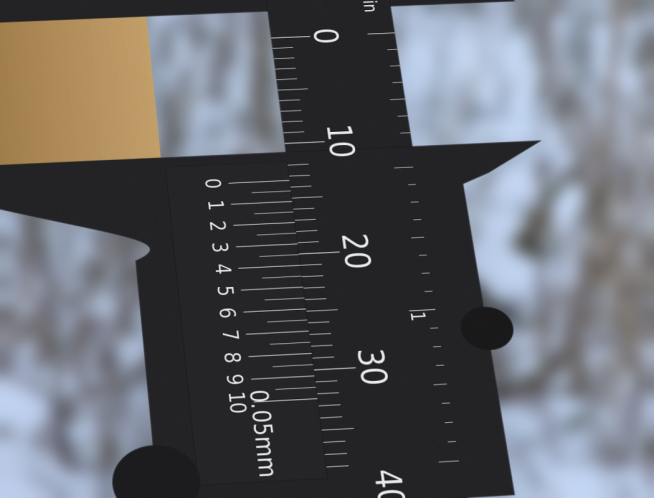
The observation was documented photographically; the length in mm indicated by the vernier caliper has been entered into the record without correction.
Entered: 13.4 mm
